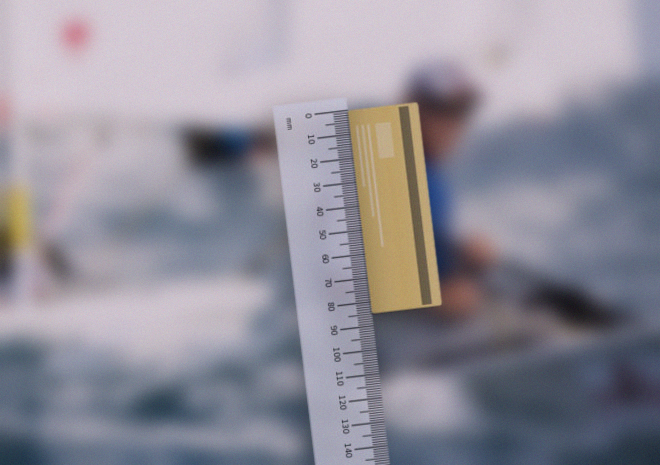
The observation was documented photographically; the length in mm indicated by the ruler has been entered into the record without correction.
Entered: 85 mm
